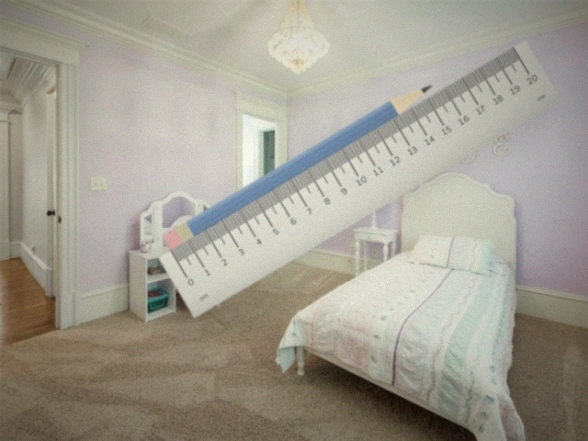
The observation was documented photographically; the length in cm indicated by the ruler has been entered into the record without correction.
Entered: 15.5 cm
